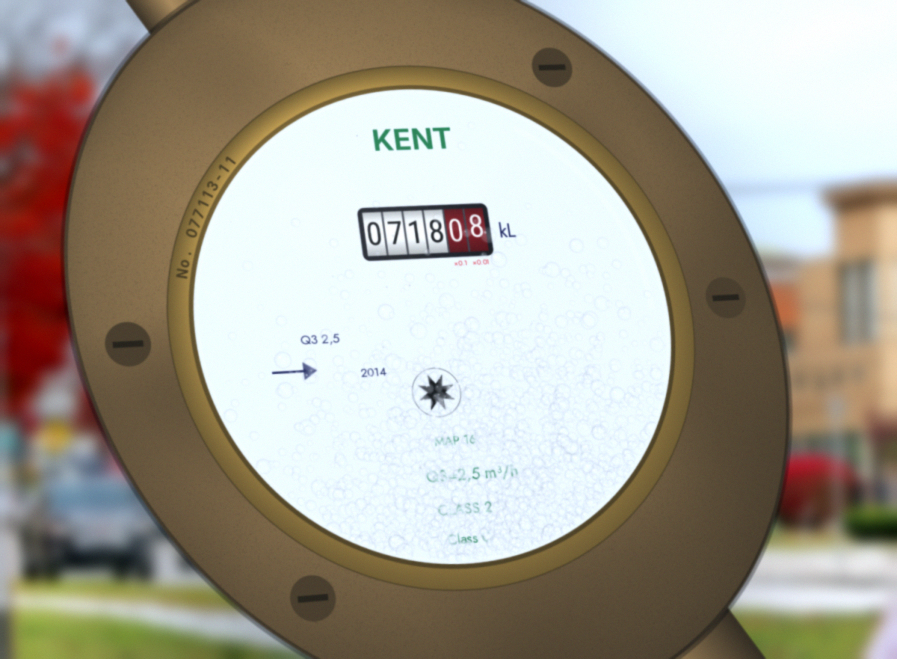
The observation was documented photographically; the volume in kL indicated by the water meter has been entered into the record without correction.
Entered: 718.08 kL
